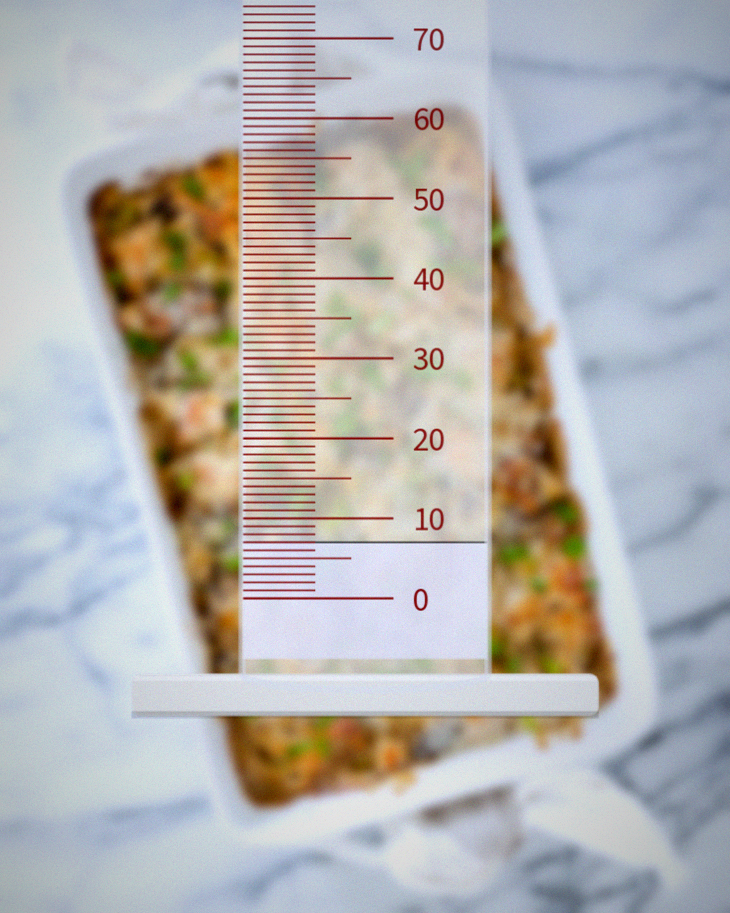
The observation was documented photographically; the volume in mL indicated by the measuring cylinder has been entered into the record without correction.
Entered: 7 mL
